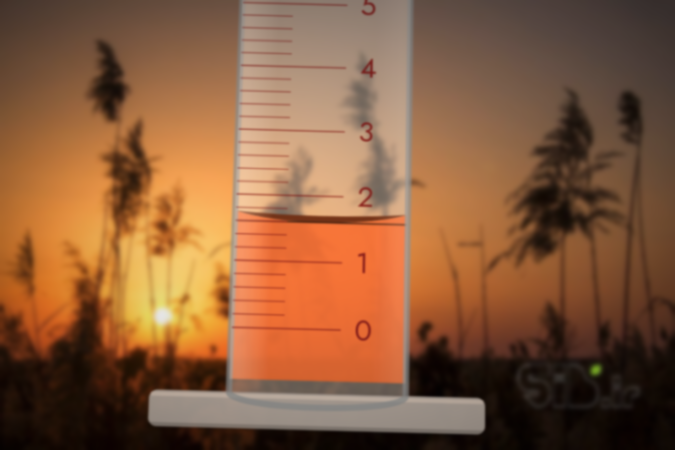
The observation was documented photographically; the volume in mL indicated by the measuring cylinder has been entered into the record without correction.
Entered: 1.6 mL
